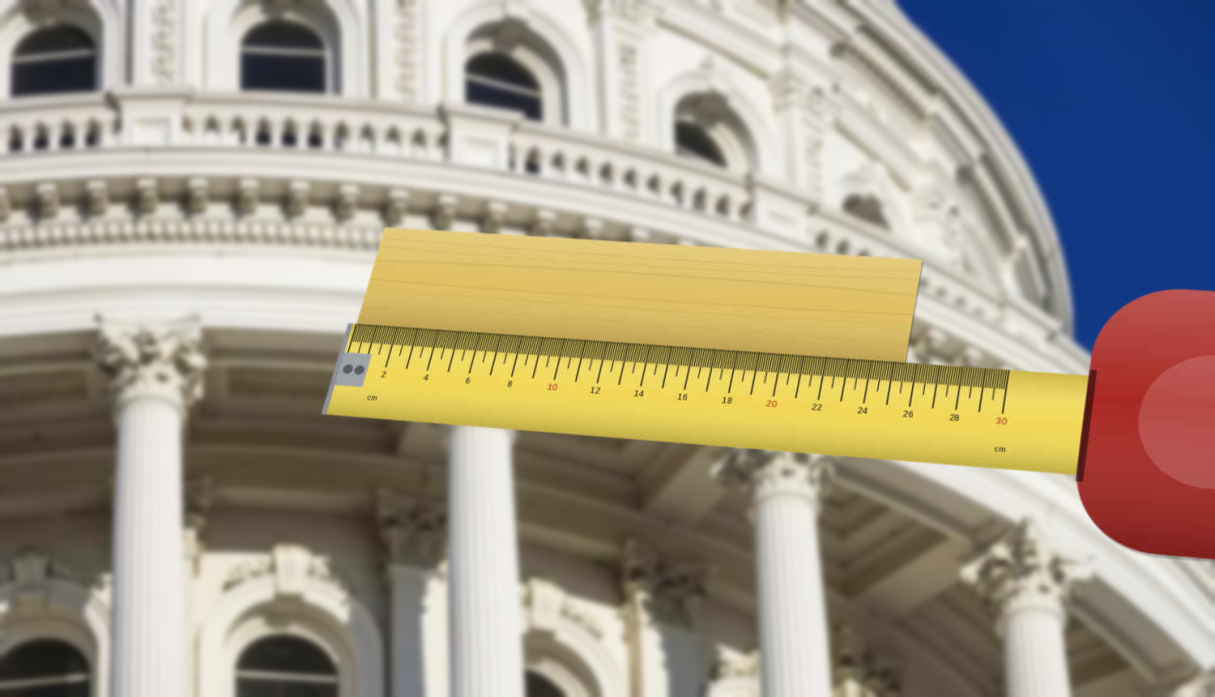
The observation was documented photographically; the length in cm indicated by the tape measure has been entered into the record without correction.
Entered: 25.5 cm
